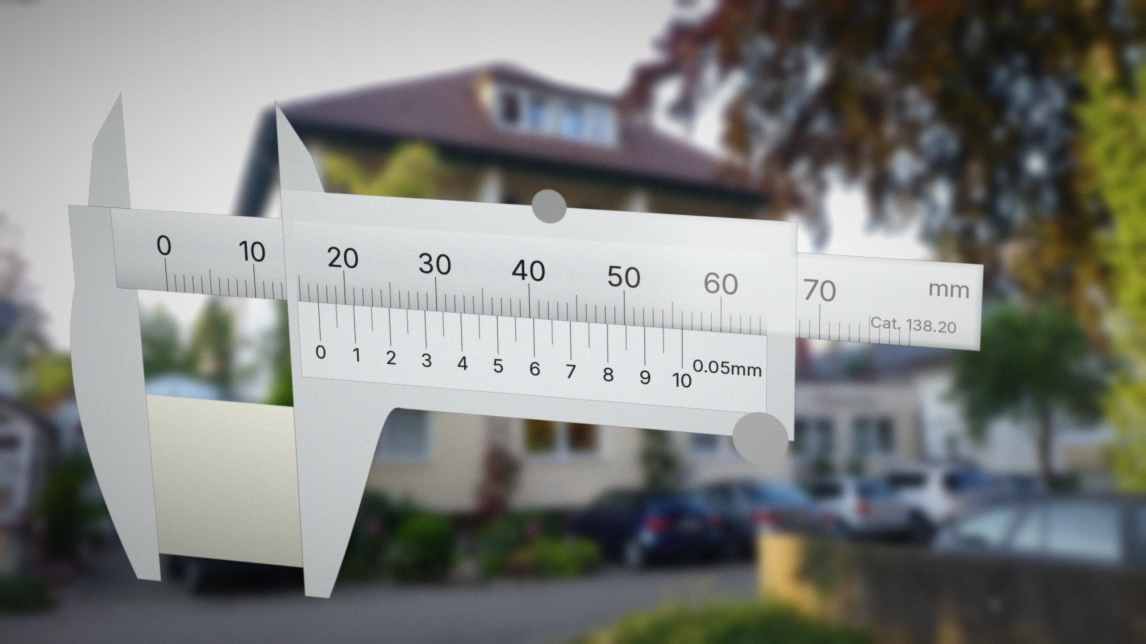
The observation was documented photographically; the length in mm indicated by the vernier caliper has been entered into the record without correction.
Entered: 17.0 mm
